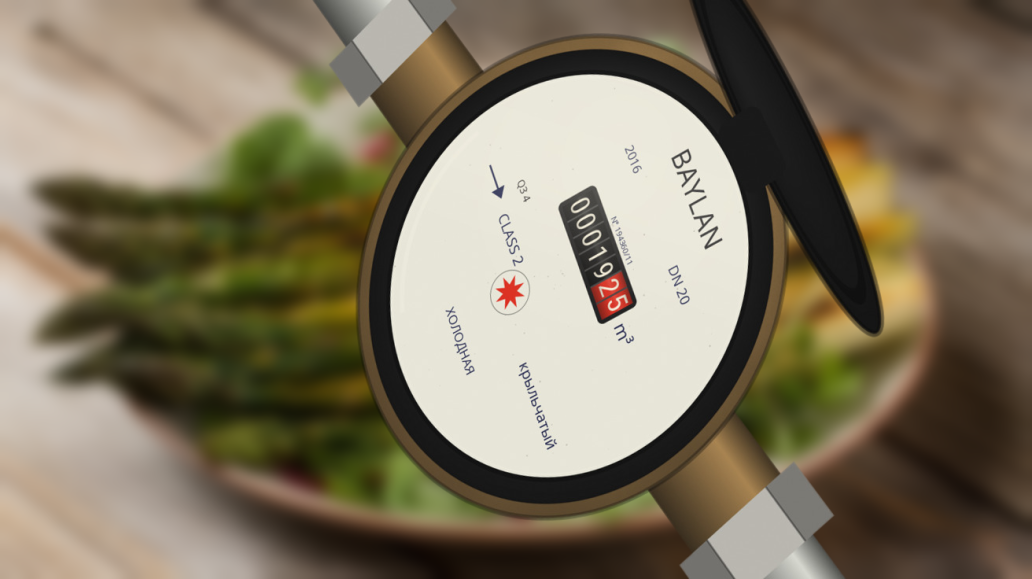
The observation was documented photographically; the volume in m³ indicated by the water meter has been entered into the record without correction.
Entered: 19.25 m³
